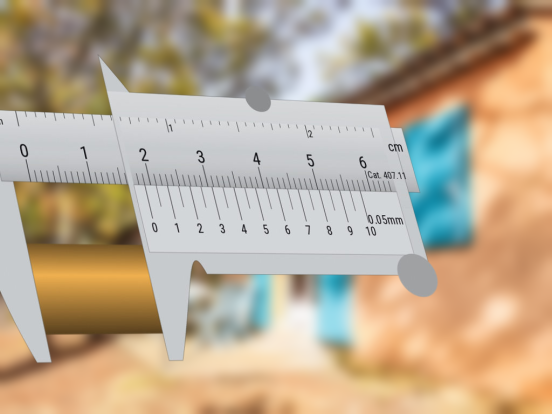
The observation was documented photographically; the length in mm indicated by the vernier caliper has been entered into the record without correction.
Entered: 19.0 mm
